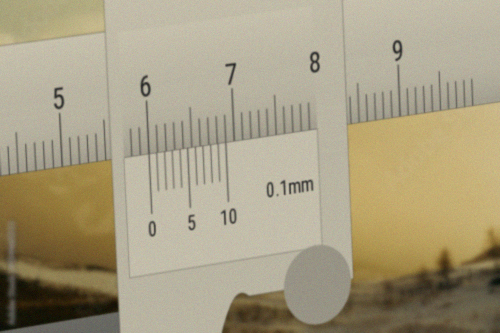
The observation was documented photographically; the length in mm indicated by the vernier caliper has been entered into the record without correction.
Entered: 60.0 mm
